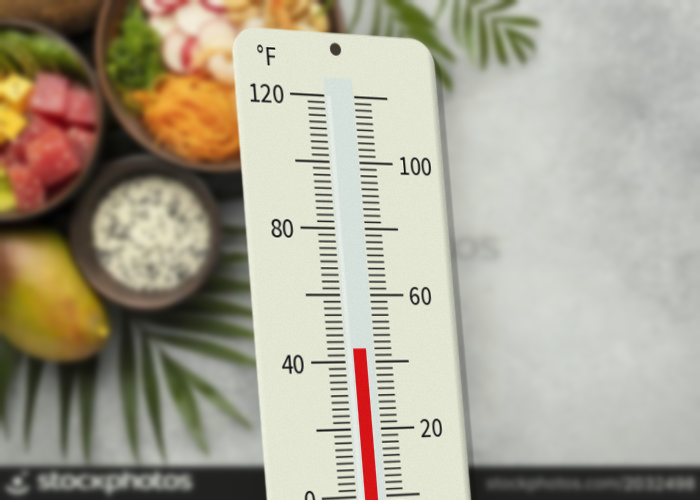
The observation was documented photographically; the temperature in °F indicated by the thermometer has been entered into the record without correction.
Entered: 44 °F
